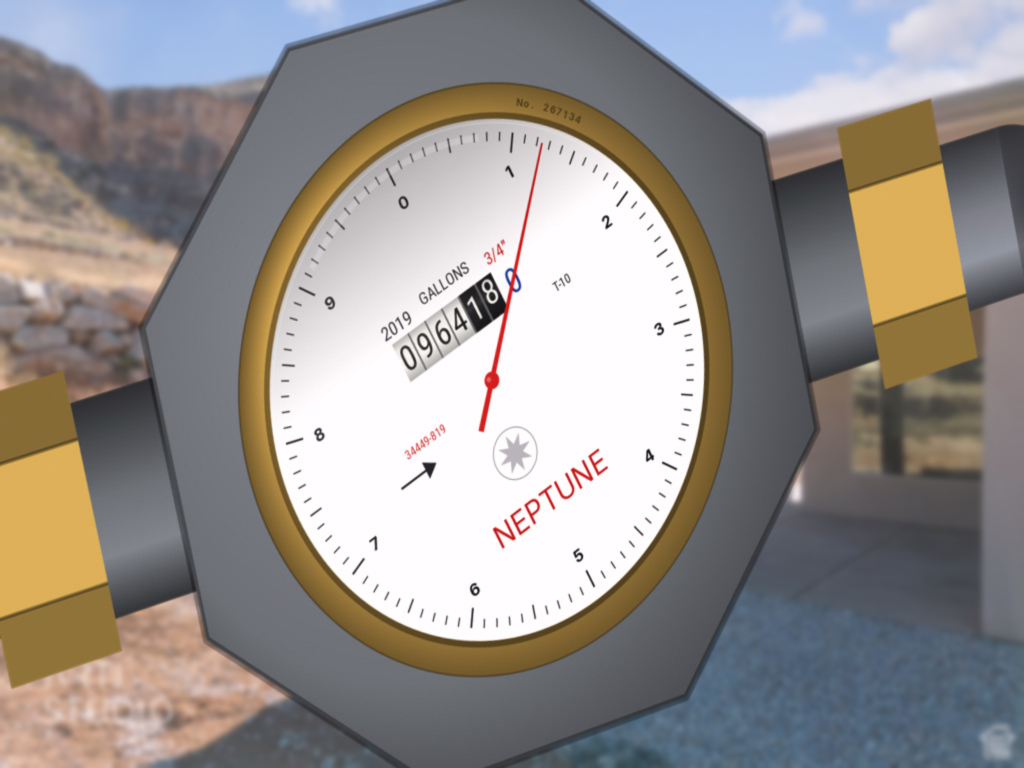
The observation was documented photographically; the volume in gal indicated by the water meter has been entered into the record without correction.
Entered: 964181.2 gal
